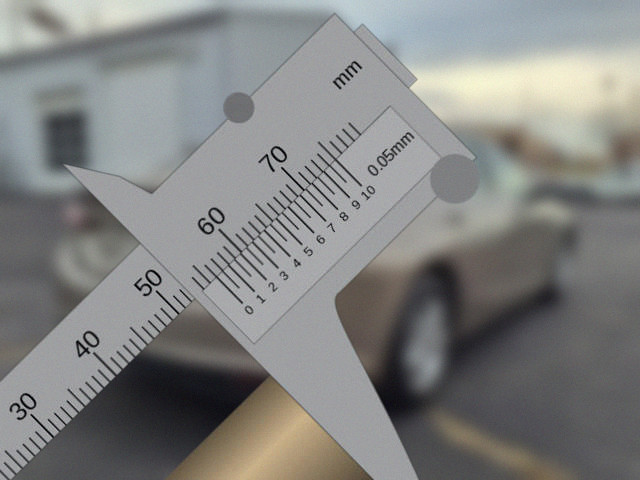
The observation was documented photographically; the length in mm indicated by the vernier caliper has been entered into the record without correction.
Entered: 56.0 mm
